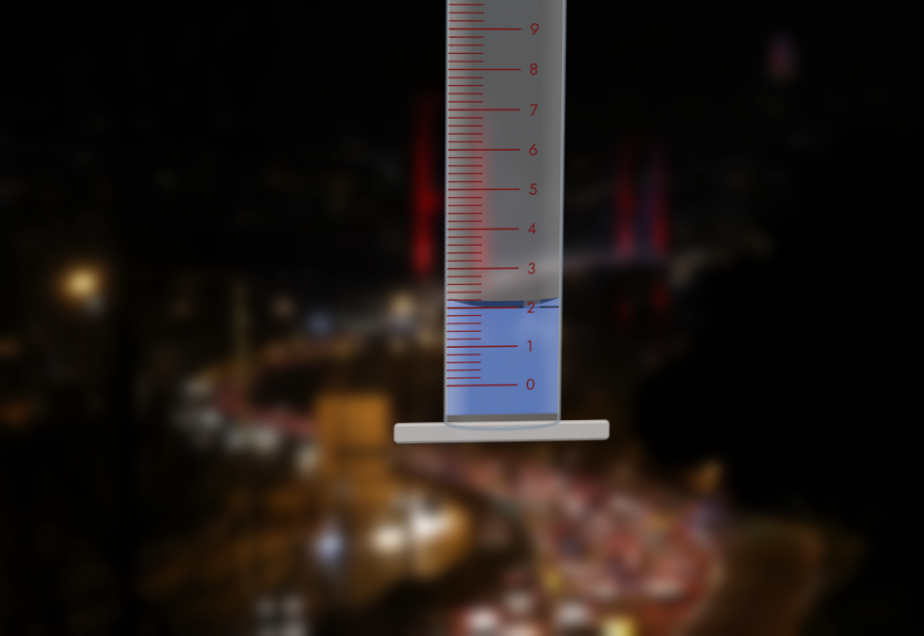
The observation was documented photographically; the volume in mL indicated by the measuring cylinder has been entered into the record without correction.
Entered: 2 mL
